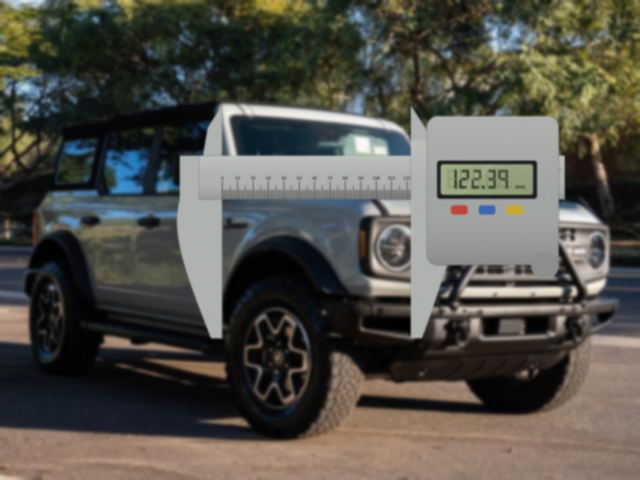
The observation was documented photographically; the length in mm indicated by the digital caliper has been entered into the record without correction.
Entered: 122.39 mm
